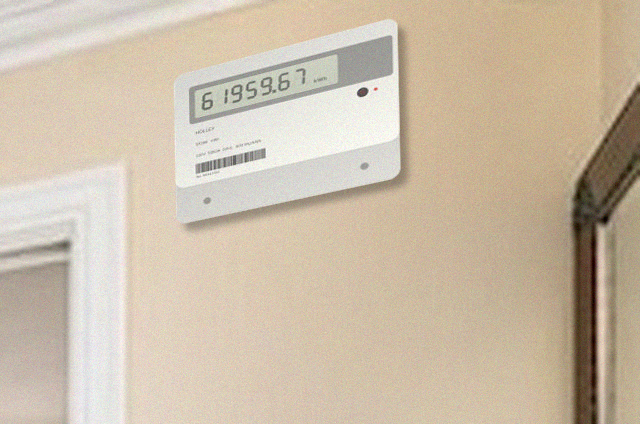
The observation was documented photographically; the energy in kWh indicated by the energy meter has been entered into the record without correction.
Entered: 61959.67 kWh
